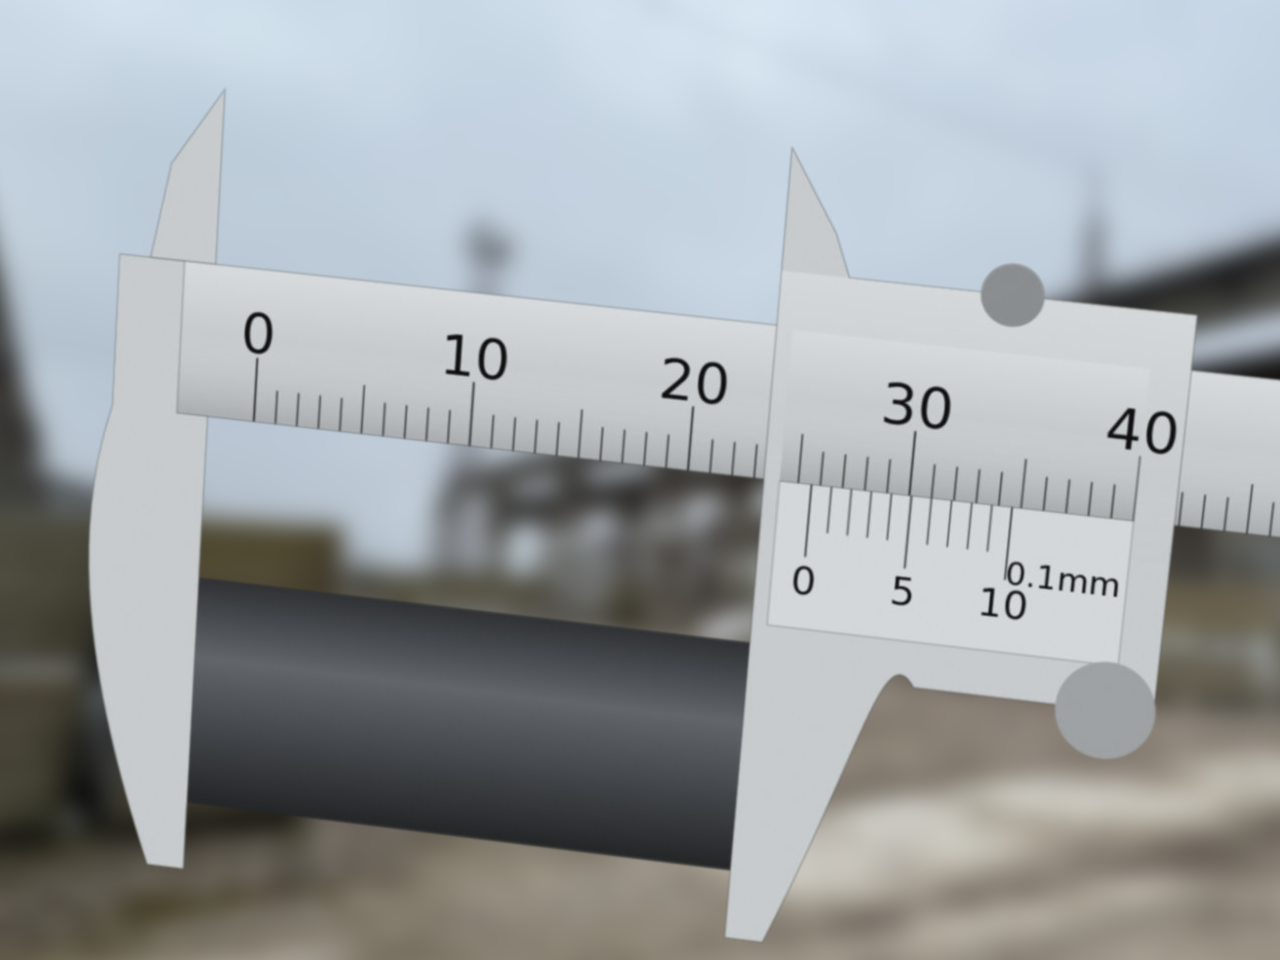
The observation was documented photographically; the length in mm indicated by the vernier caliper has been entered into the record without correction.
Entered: 25.6 mm
